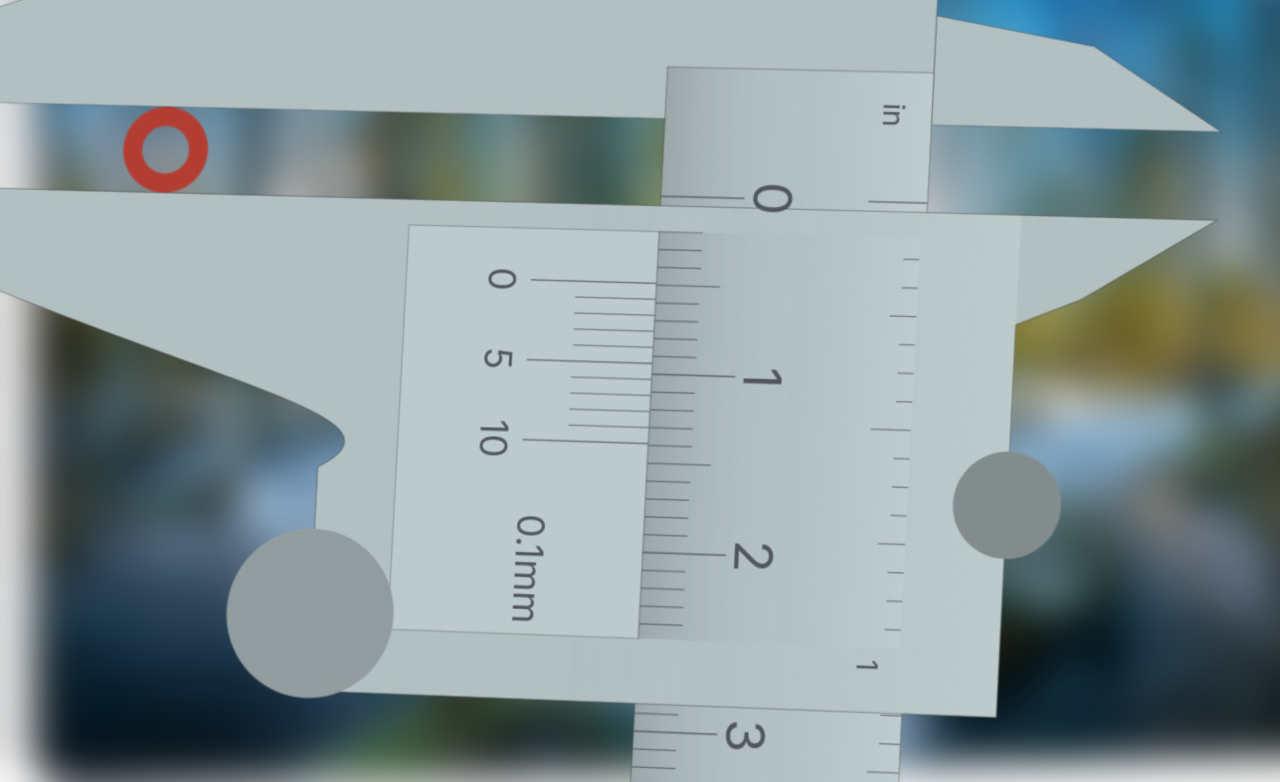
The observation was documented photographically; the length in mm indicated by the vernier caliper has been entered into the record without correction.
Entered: 4.9 mm
